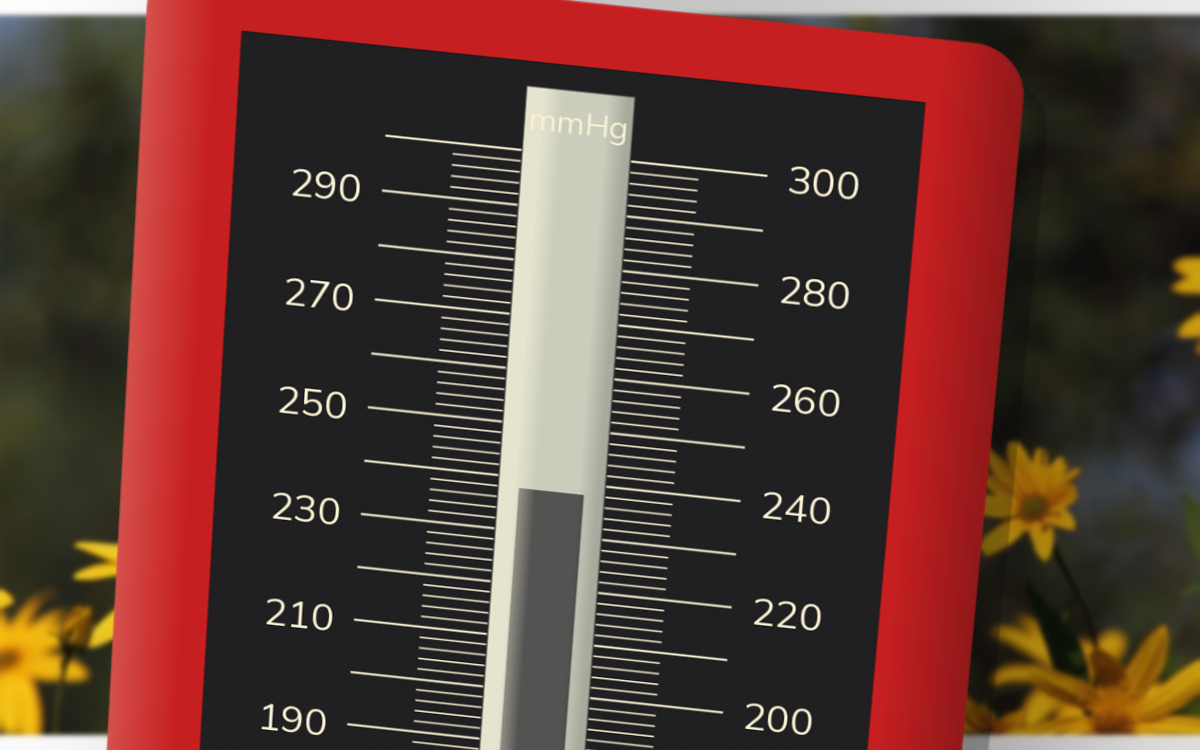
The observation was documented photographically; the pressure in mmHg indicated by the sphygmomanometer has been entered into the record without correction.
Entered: 238 mmHg
